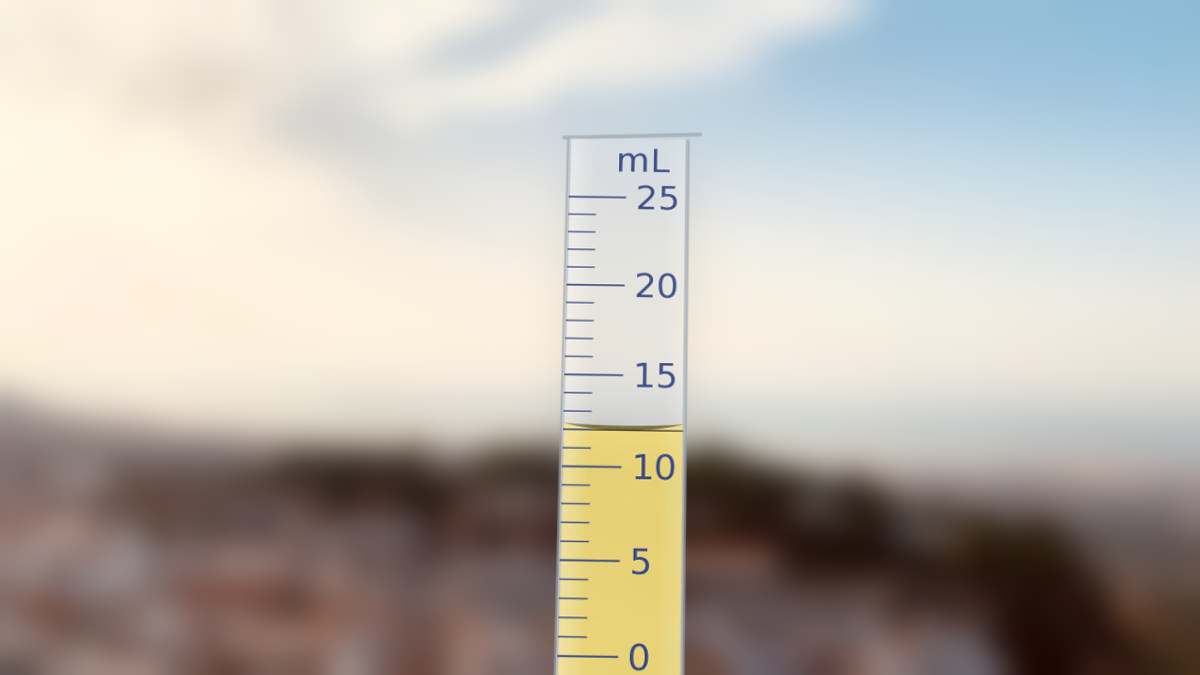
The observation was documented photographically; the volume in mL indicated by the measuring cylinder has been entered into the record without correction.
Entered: 12 mL
